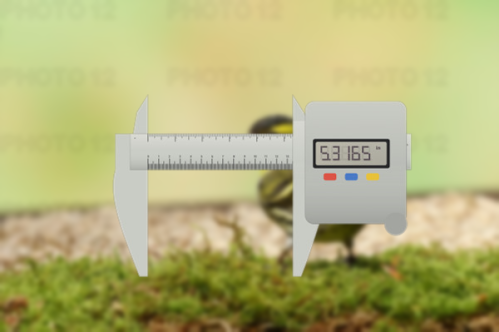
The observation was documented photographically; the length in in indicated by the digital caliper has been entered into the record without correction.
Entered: 5.3165 in
